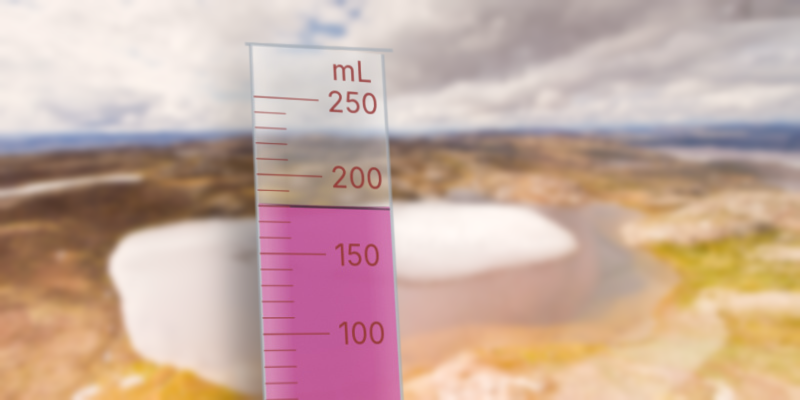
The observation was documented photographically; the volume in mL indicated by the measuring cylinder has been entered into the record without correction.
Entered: 180 mL
